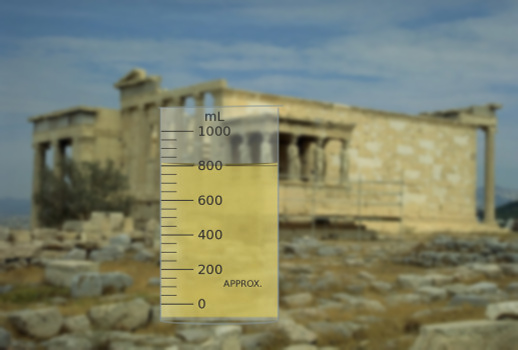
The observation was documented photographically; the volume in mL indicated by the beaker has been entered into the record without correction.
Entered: 800 mL
